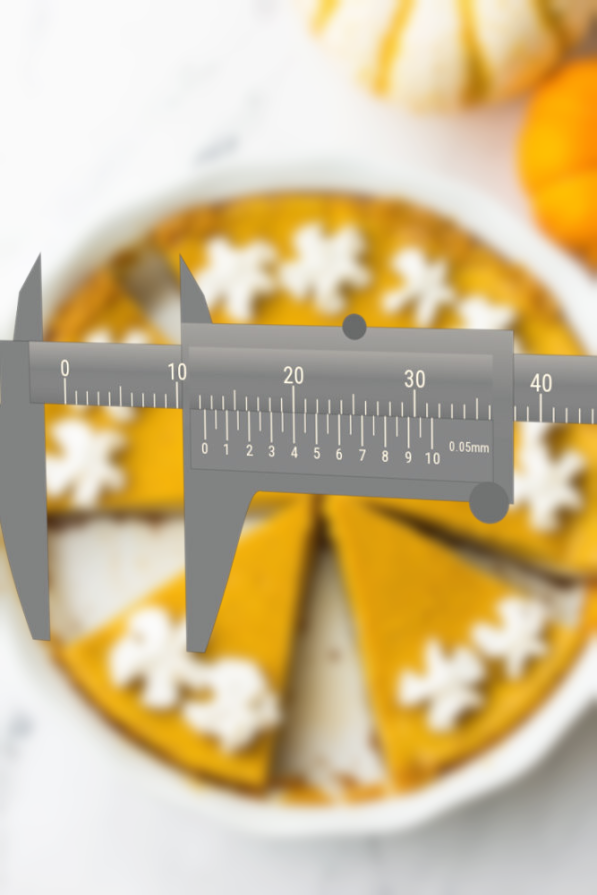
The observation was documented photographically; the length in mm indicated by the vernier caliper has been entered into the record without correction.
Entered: 12.4 mm
